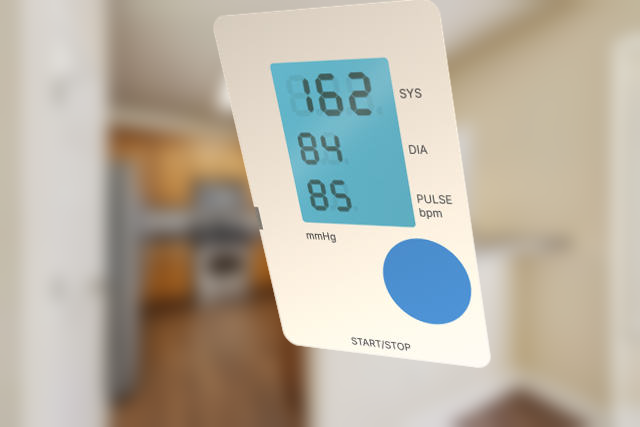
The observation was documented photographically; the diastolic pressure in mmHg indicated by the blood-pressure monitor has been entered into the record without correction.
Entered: 84 mmHg
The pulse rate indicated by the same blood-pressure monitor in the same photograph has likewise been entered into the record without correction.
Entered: 85 bpm
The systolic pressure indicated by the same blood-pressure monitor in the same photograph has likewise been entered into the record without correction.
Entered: 162 mmHg
